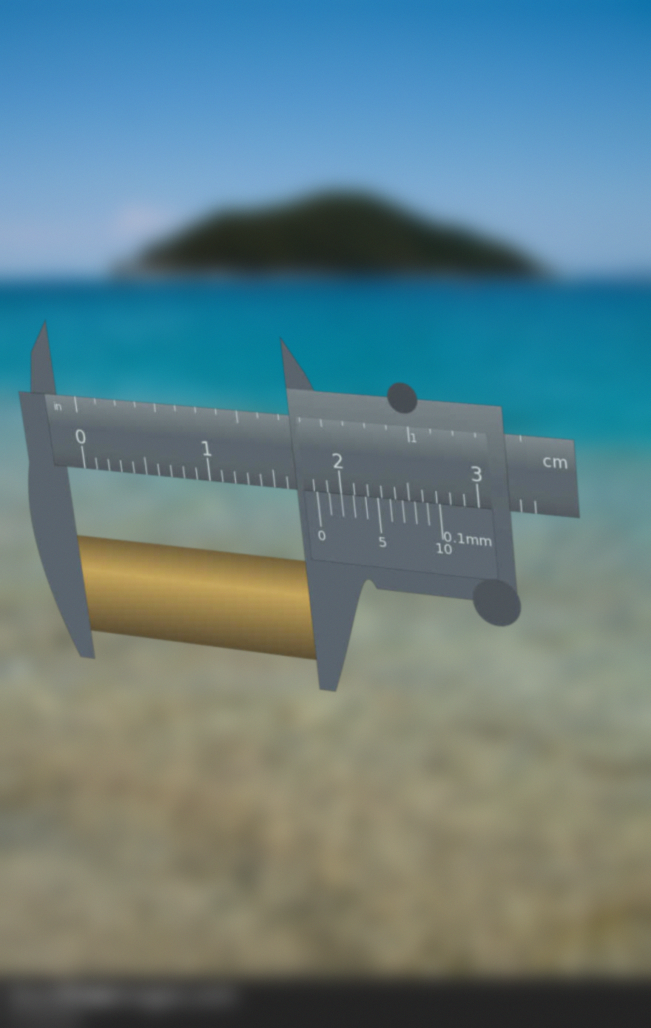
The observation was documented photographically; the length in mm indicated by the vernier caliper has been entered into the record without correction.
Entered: 18.2 mm
